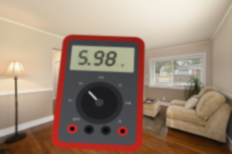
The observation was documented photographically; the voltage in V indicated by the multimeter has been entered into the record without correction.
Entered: 5.98 V
